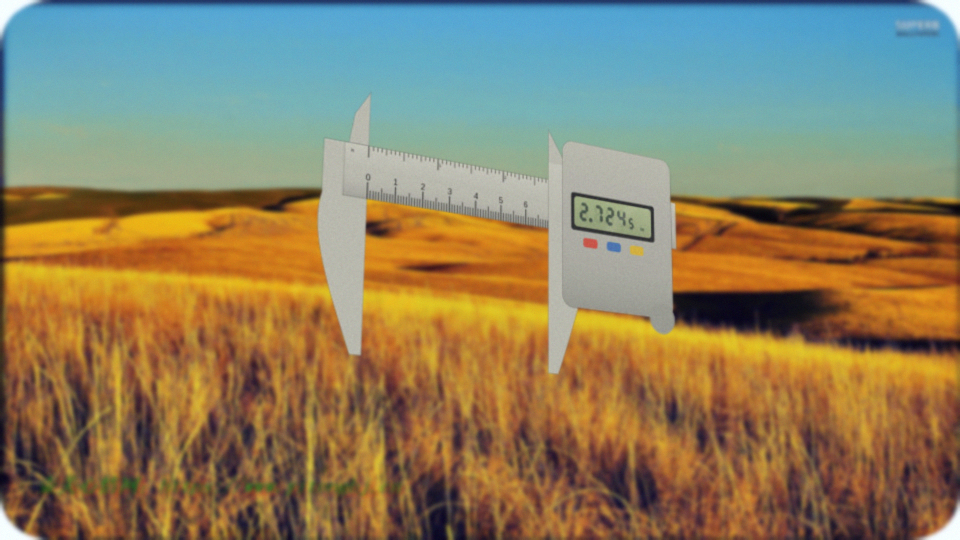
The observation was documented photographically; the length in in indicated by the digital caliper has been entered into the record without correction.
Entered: 2.7245 in
